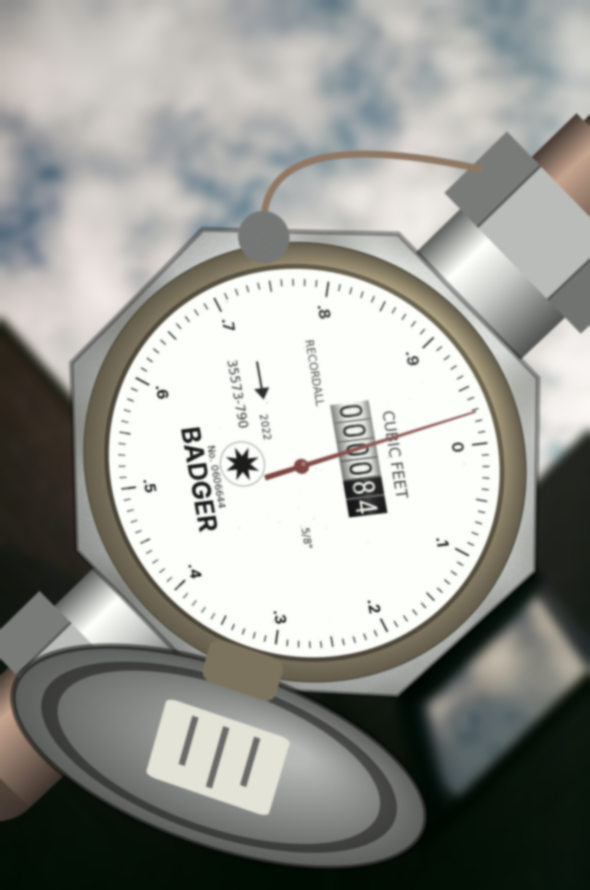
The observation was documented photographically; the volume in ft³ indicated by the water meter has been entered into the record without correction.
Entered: 83.97 ft³
